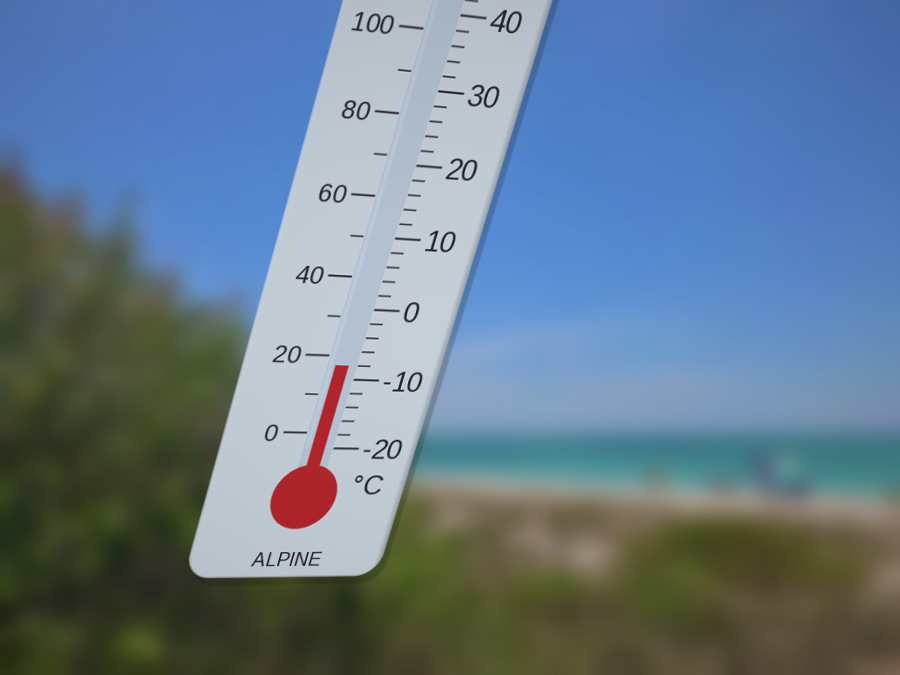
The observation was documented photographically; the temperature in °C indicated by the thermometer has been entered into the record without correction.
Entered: -8 °C
